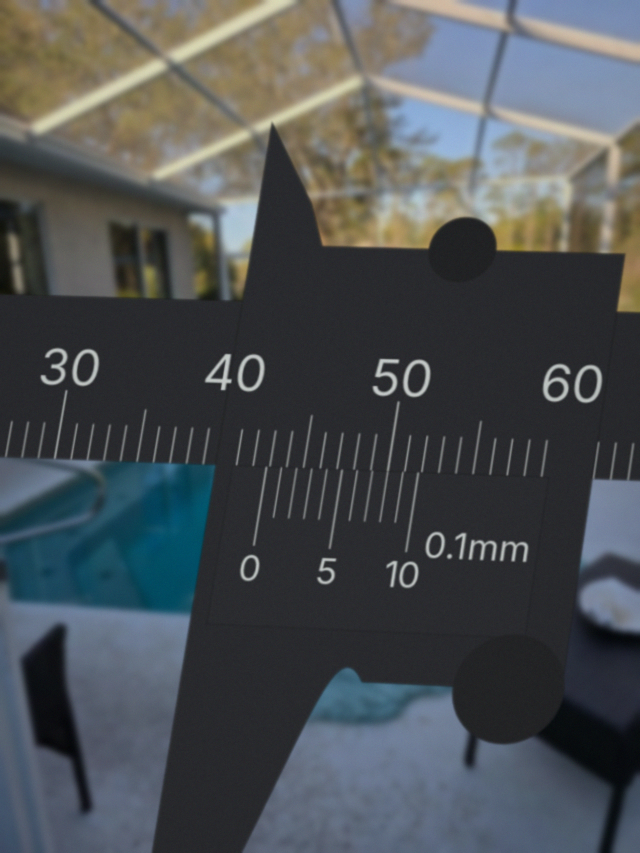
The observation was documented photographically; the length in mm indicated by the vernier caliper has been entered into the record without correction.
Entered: 42.8 mm
